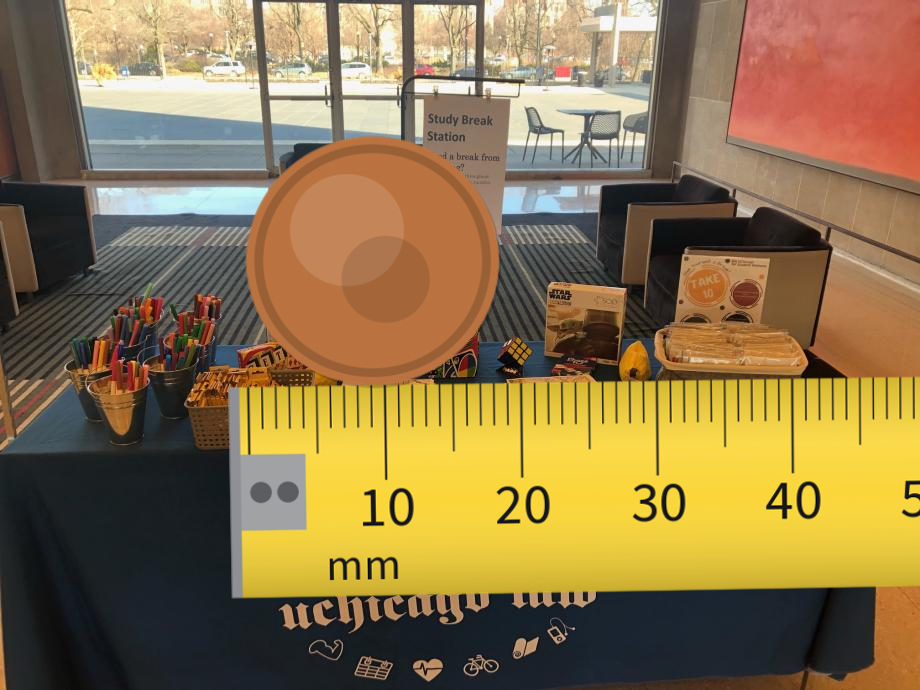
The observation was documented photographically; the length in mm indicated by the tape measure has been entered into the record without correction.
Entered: 18.5 mm
